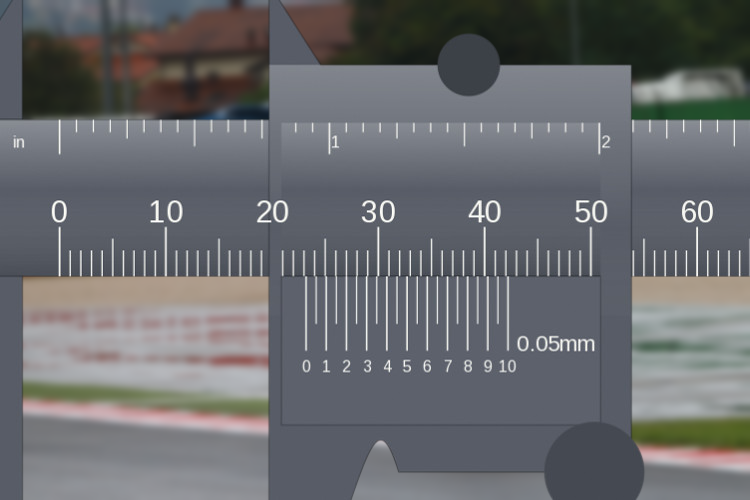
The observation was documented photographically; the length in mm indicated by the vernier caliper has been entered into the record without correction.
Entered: 23.2 mm
